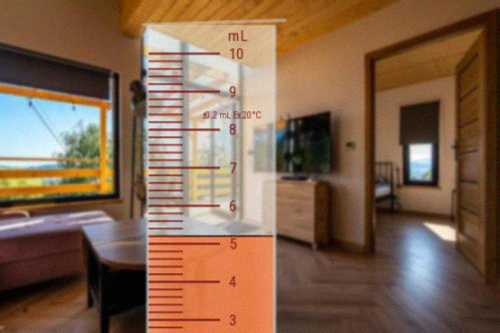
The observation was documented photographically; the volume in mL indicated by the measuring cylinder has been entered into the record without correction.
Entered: 5.2 mL
